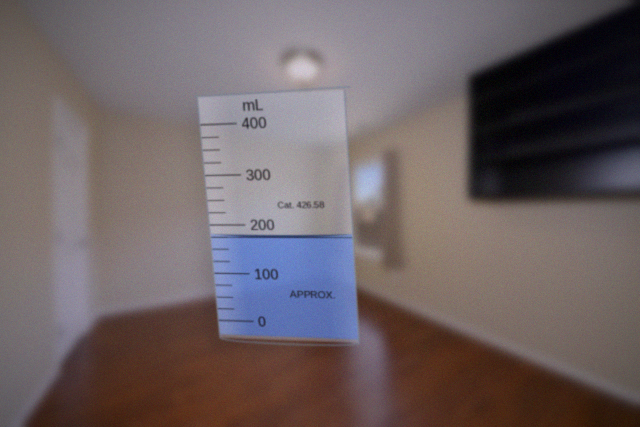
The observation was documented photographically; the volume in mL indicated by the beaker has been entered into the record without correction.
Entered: 175 mL
